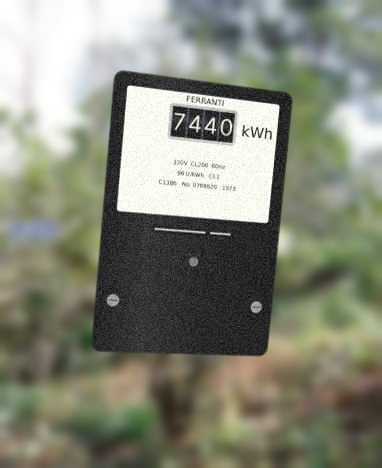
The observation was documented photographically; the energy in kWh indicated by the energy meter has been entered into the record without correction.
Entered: 7440 kWh
